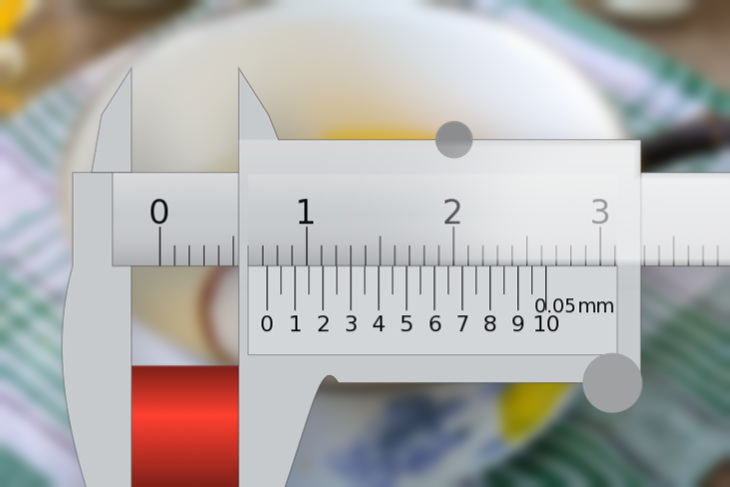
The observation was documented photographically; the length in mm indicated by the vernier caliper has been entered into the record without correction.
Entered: 7.3 mm
